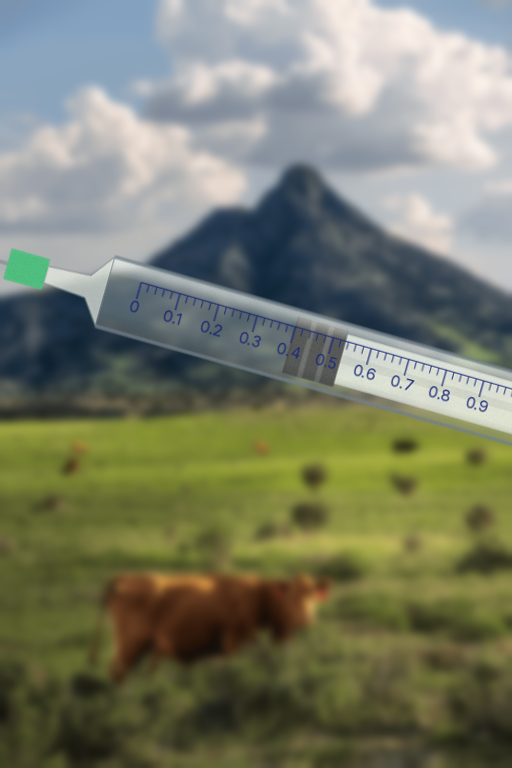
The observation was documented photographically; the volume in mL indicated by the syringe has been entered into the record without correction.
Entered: 0.4 mL
